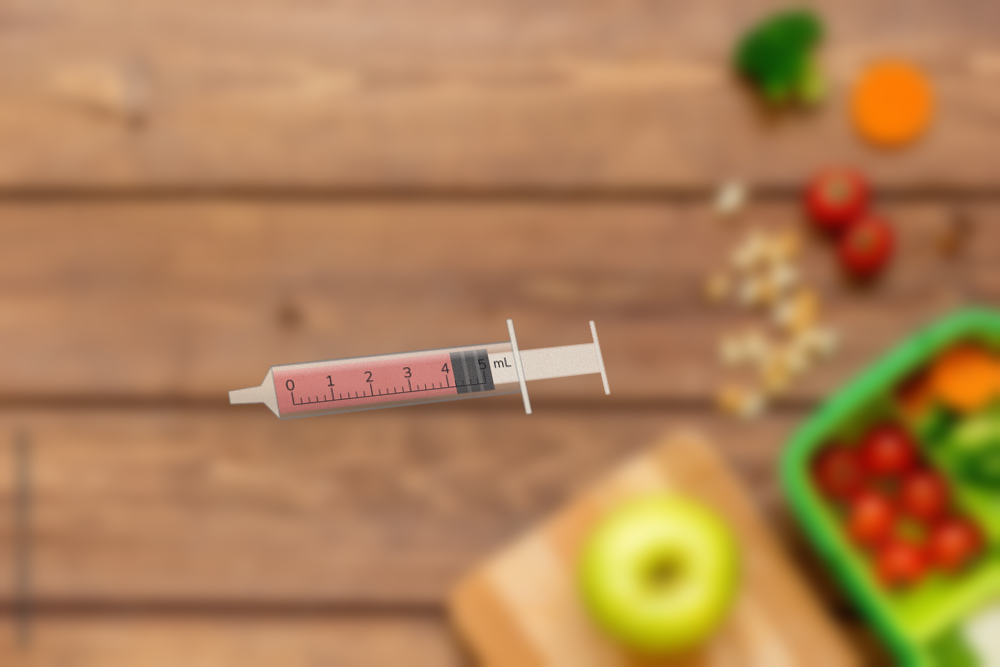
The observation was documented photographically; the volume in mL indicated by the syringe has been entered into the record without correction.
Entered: 4.2 mL
